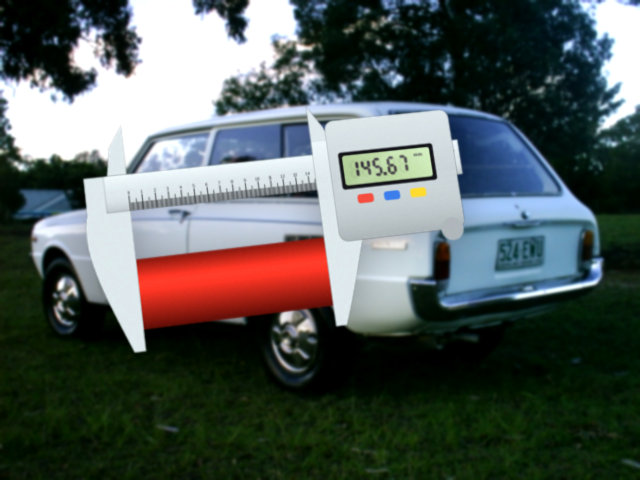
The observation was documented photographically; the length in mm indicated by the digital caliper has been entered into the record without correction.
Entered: 145.67 mm
